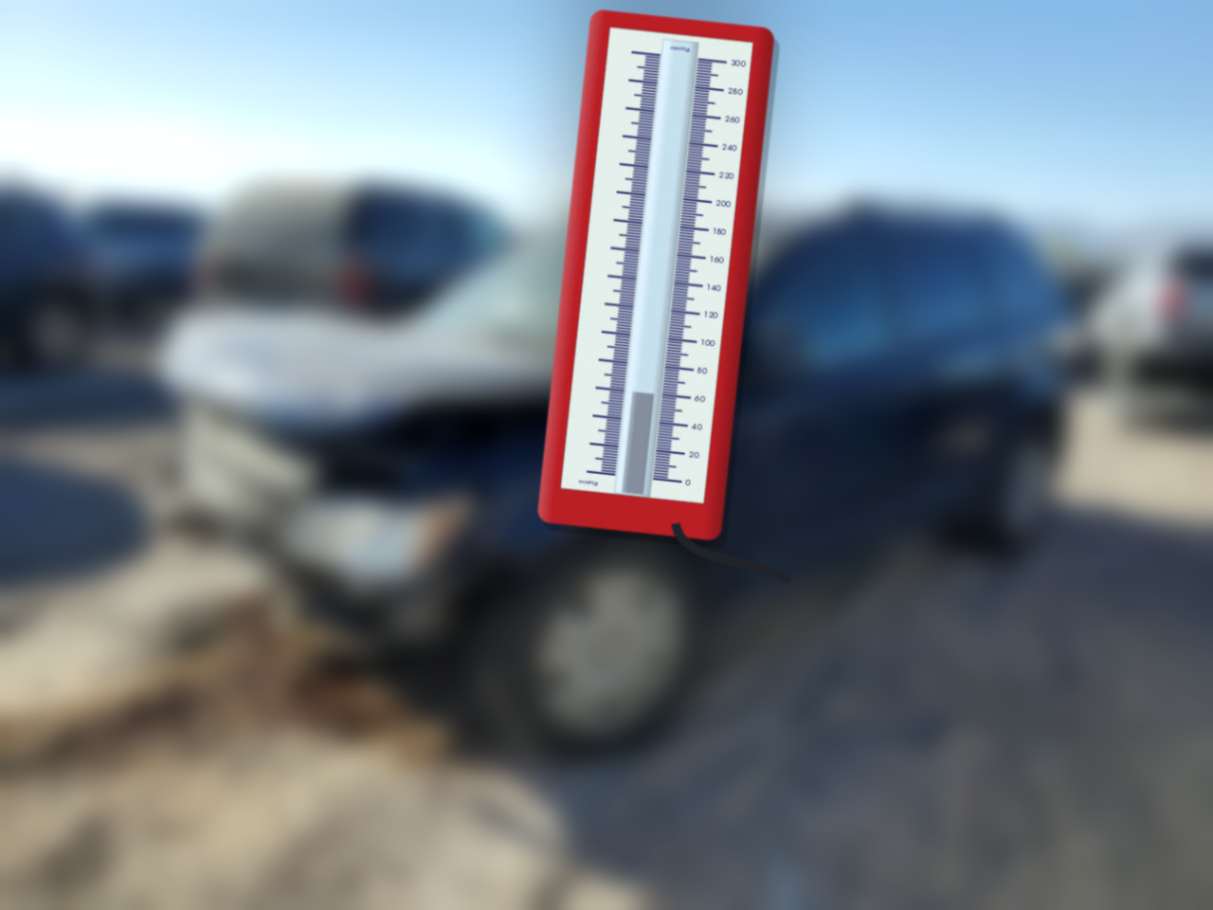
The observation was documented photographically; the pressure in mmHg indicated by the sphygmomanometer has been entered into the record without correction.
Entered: 60 mmHg
